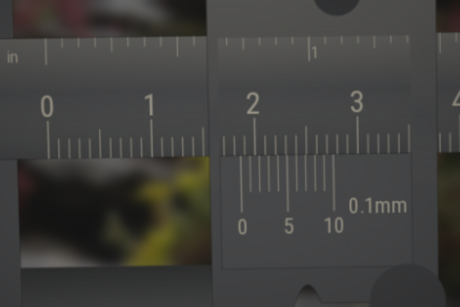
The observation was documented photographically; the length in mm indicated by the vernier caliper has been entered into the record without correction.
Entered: 18.6 mm
